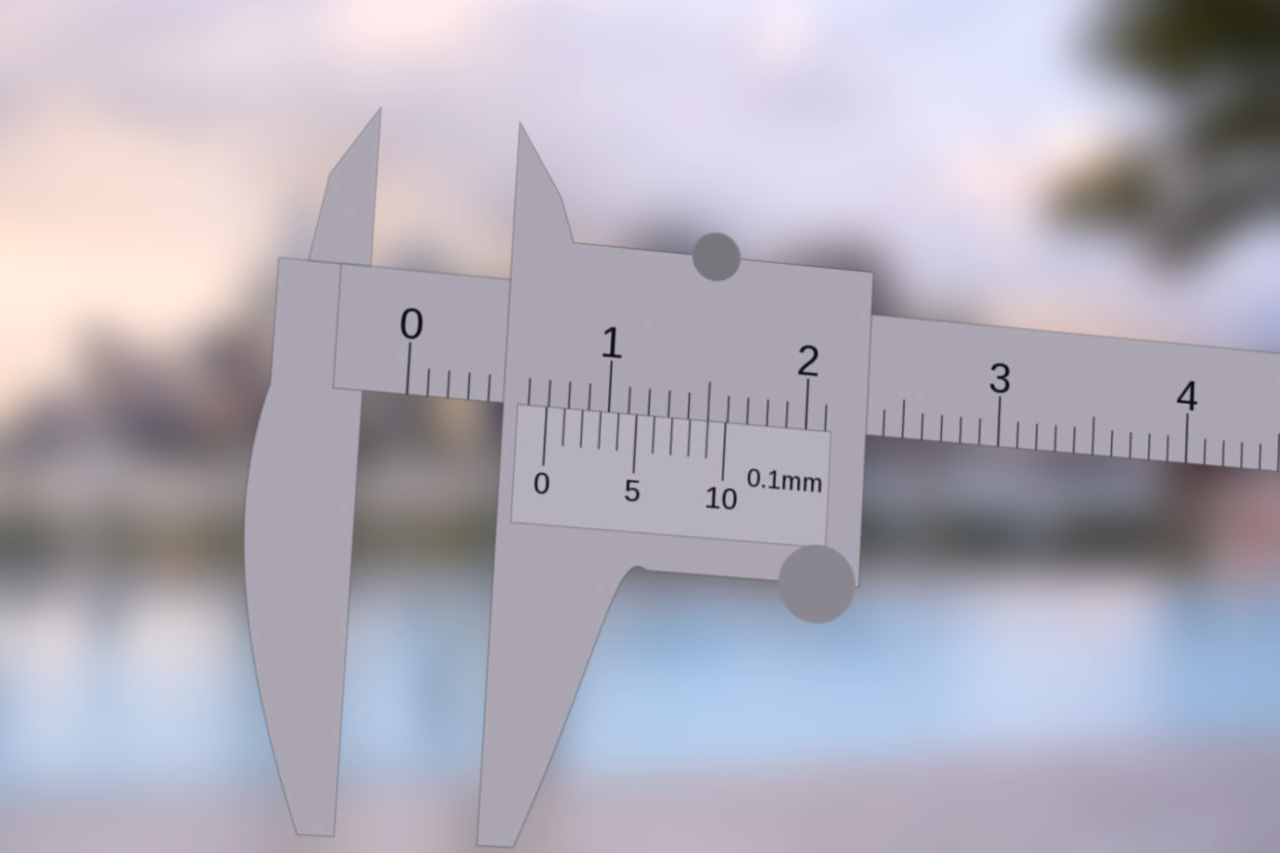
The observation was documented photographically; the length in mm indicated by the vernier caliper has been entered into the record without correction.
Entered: 6.9 mm
